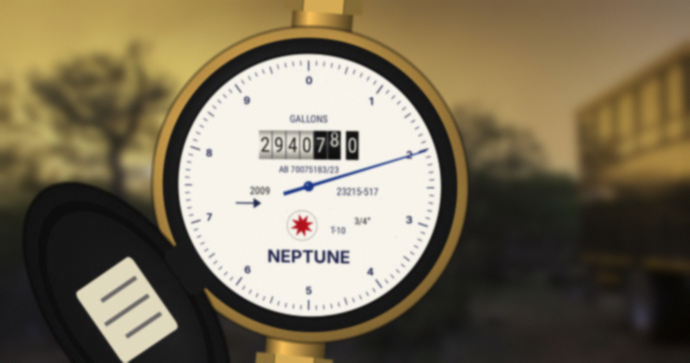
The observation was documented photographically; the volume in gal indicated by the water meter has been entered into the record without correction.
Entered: 2940782.0 gal
